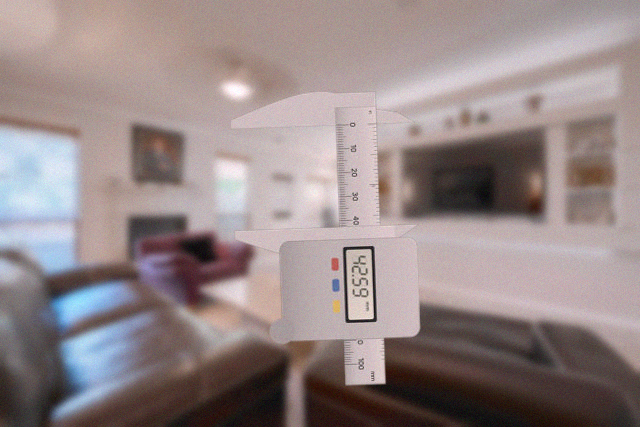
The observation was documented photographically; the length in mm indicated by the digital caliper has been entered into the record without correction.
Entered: 42.59 mm
